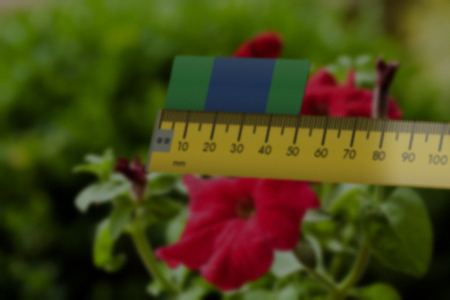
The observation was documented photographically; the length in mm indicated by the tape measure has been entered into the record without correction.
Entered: 50 mm
